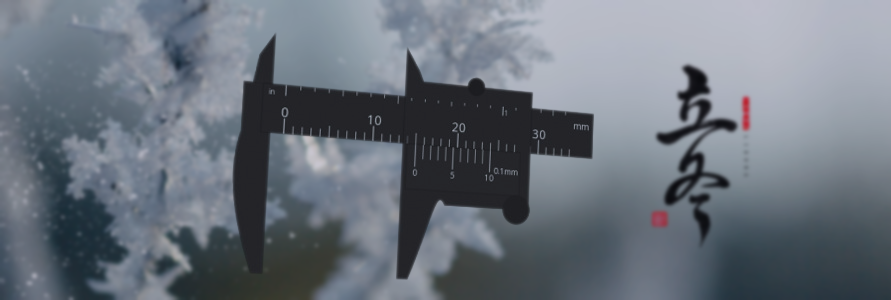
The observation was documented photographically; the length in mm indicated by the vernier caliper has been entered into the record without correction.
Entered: 15.0 mm
